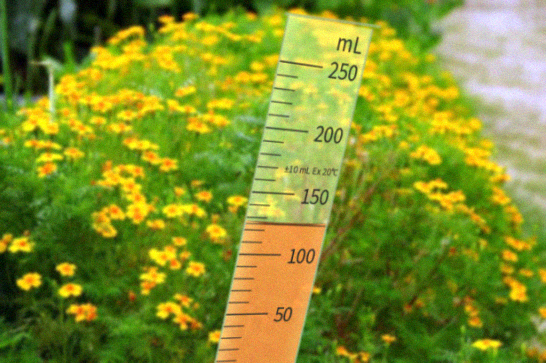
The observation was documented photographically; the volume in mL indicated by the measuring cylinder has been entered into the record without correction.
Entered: 125 mL
